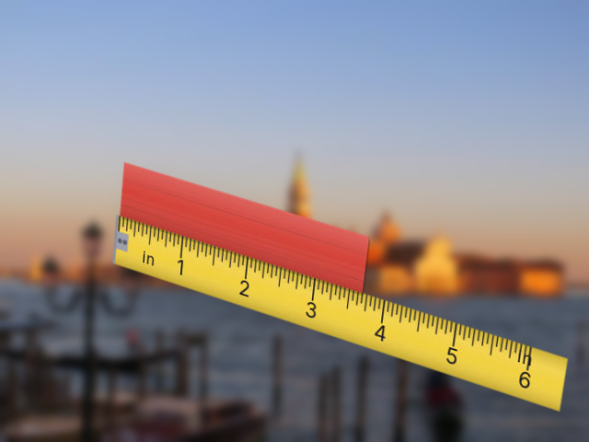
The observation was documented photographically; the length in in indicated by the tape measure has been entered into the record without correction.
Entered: 3.6875 in
